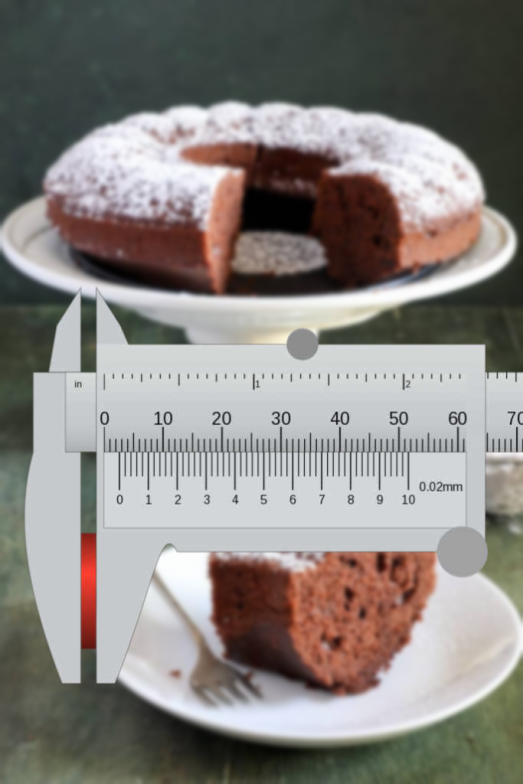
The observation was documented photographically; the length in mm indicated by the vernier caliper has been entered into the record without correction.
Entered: 2.6 mm
